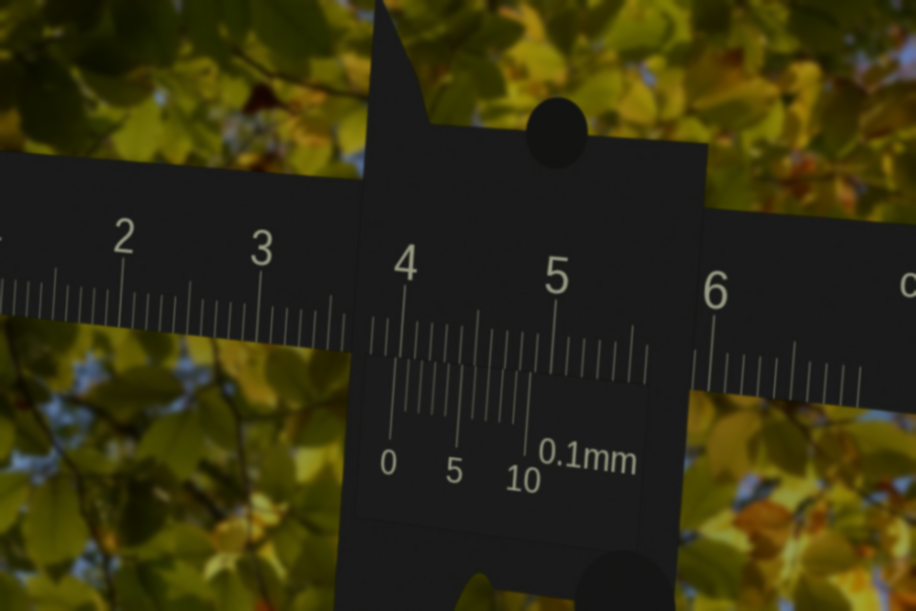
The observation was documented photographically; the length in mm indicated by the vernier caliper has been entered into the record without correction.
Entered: 39.7 mm
